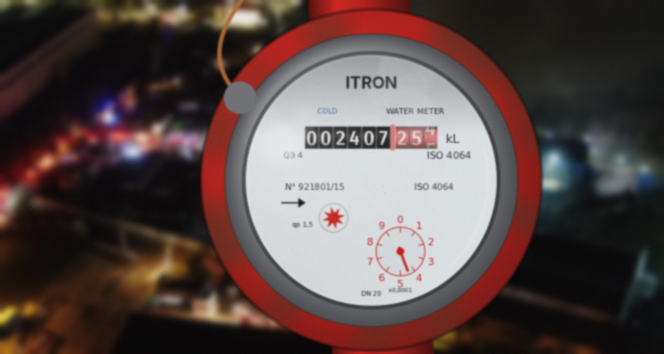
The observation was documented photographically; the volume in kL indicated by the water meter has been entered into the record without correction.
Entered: 2407.2544 kL
